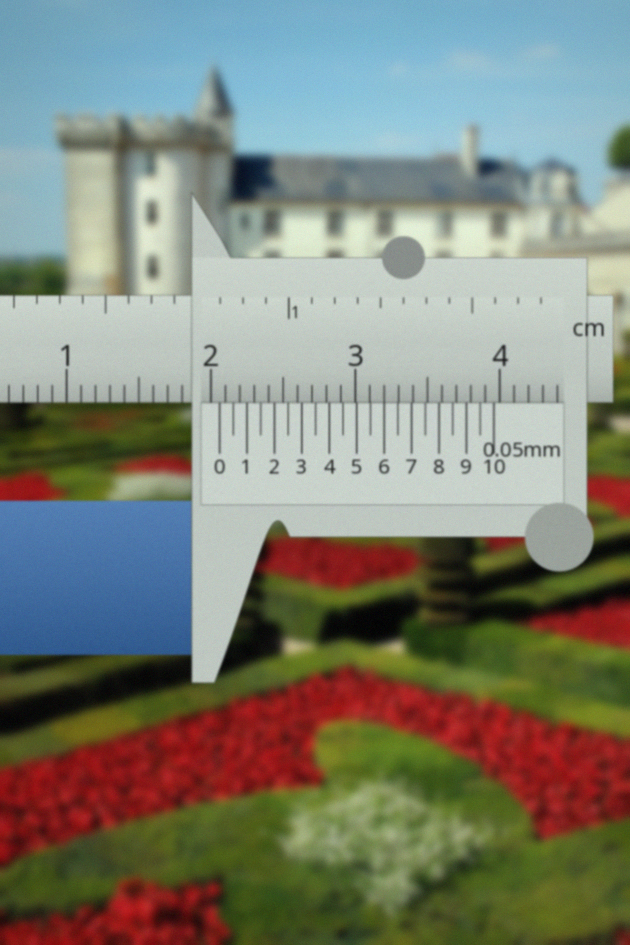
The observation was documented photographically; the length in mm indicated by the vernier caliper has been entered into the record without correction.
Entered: 20.6 mm
